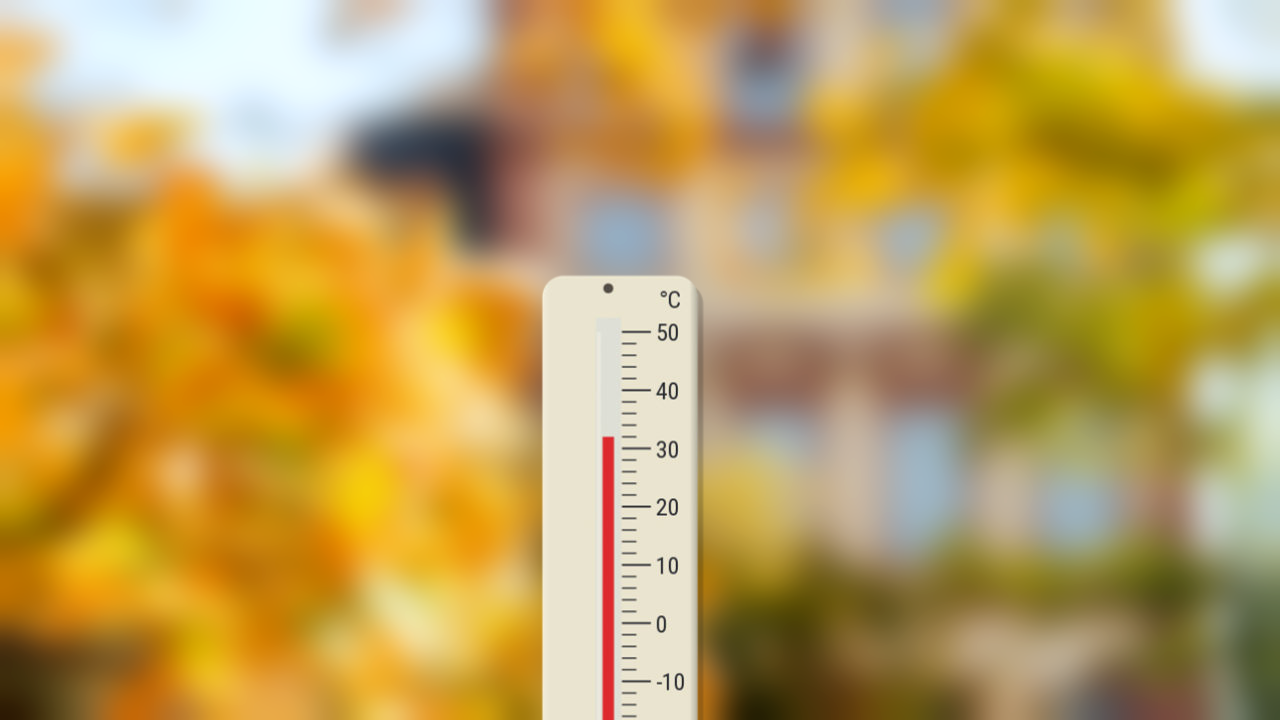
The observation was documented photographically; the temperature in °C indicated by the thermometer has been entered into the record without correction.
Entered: 32 °C
